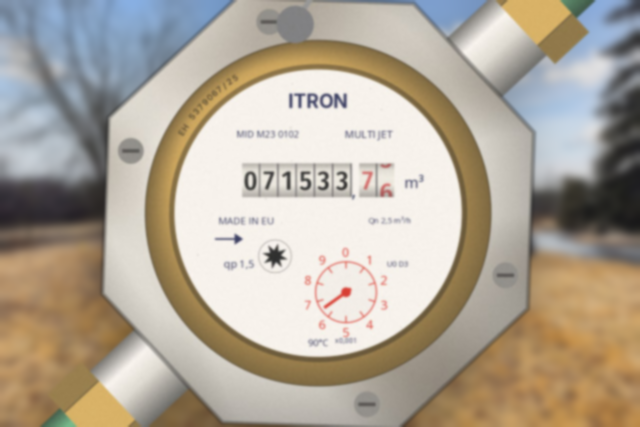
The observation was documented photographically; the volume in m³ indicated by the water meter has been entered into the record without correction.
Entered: 71533.756 m³
